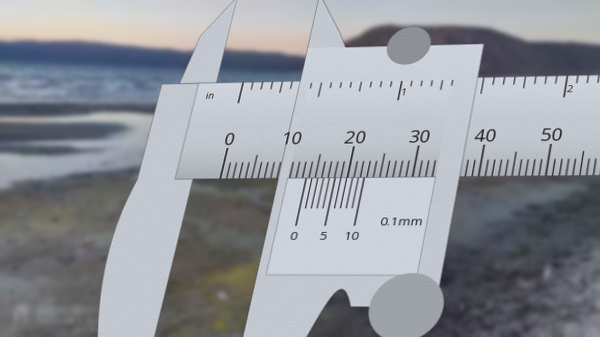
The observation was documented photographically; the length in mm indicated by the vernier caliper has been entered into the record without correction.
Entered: 13.6 mm
